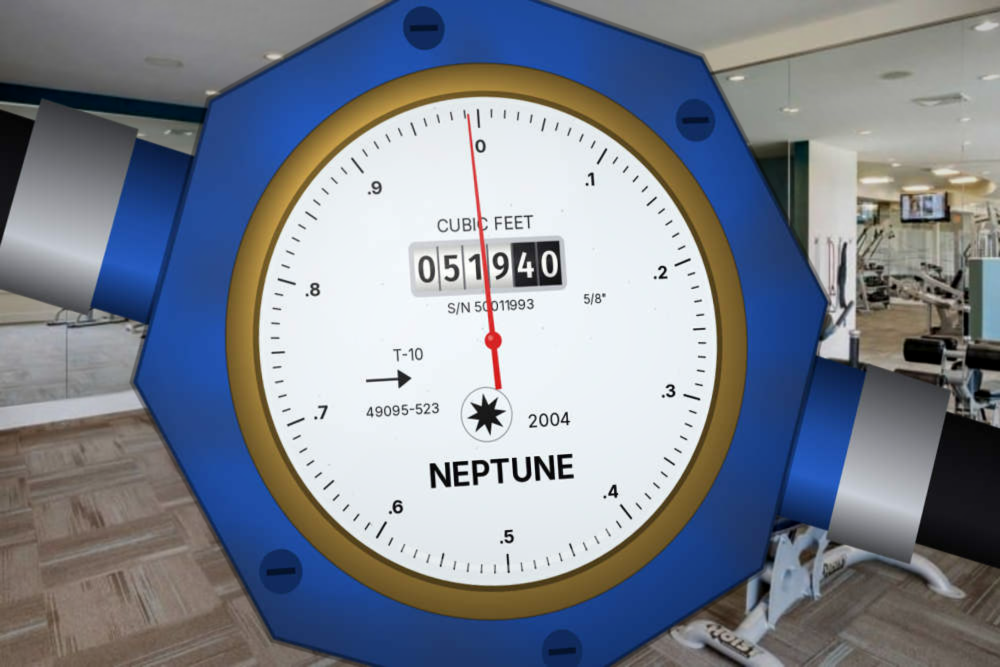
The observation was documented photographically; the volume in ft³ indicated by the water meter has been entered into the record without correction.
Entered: 51939.99 ft³
